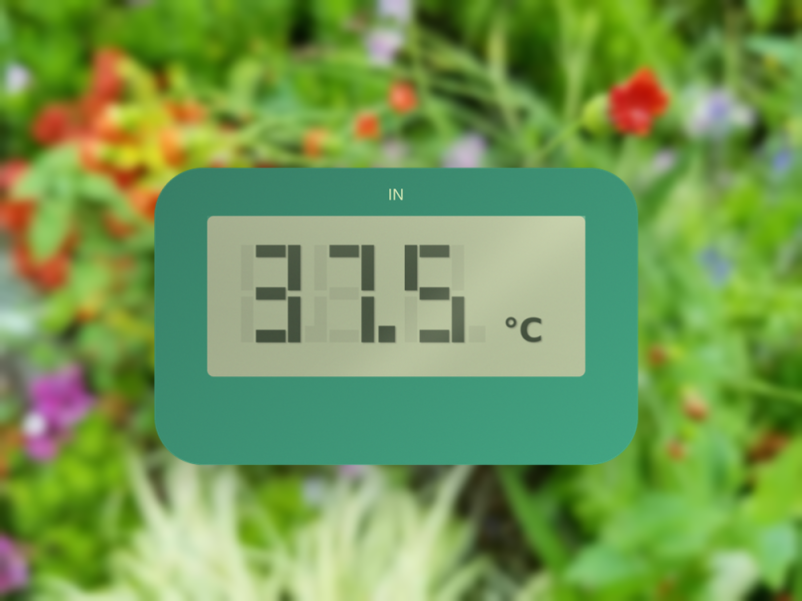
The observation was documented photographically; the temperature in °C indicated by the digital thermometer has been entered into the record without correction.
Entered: 37.5 °C
